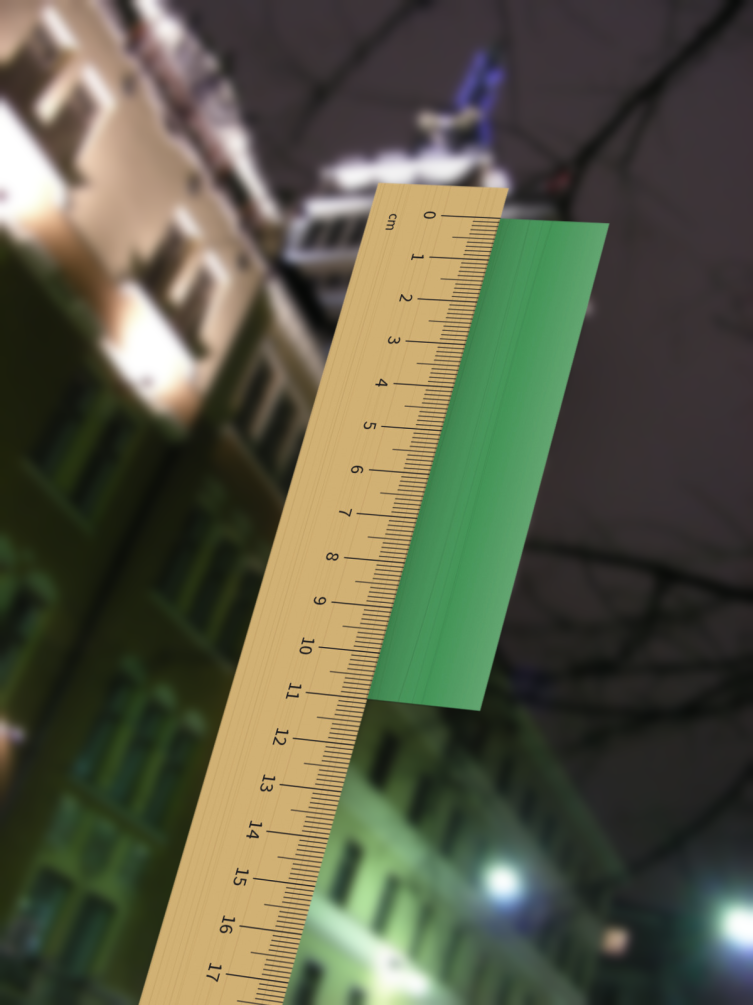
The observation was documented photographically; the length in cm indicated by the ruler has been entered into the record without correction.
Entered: 11 cm
